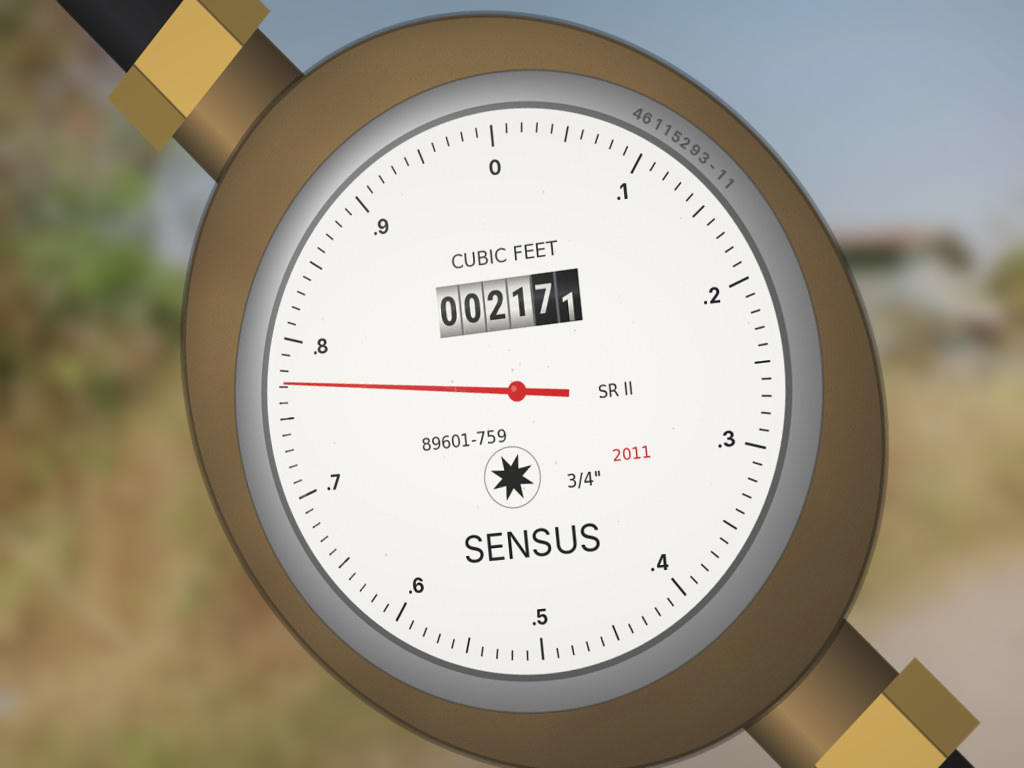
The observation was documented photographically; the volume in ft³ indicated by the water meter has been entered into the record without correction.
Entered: 2170.77 ft³
